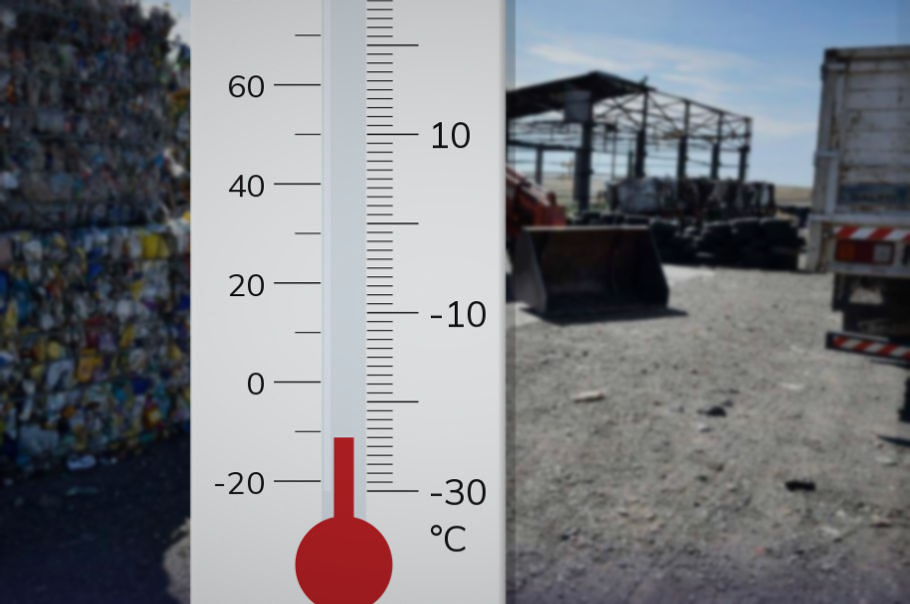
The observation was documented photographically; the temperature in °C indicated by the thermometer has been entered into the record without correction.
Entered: -24 °C
